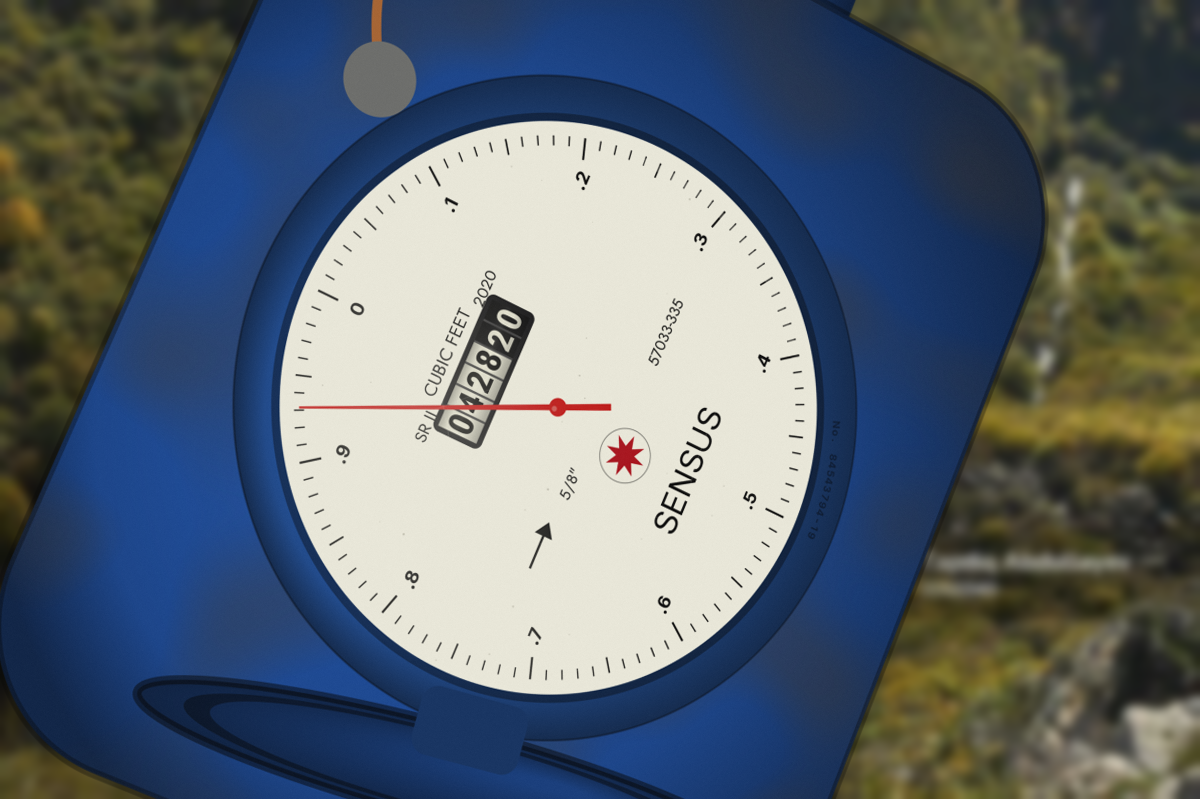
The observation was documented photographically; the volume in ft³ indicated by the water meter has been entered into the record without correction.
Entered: 42819.93 ft³
